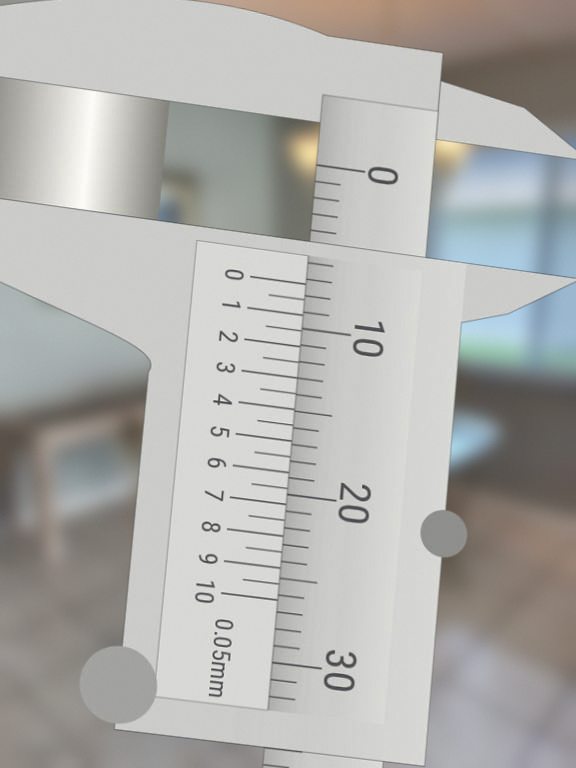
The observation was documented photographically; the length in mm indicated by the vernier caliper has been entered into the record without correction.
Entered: 7.3 mm
